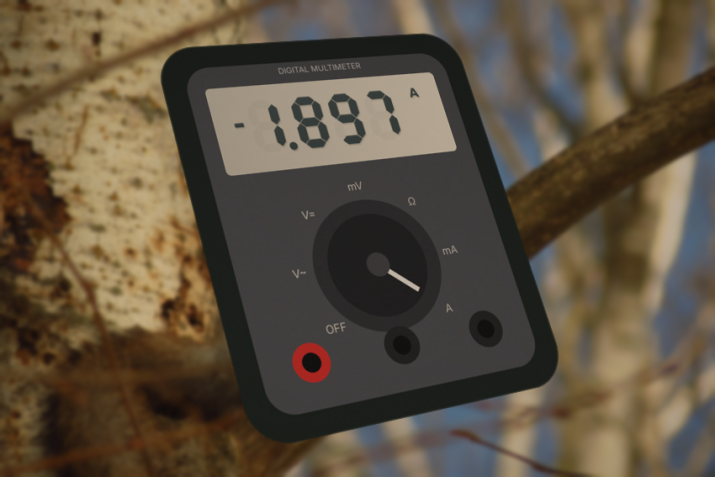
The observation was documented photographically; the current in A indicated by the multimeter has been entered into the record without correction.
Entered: -1.897 A
